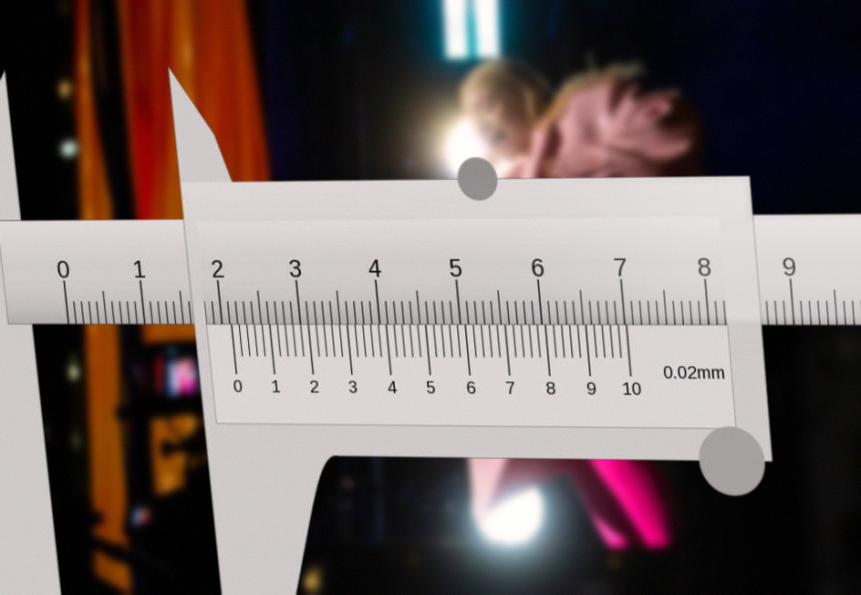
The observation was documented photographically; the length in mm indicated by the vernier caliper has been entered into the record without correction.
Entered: 21.2 mm
